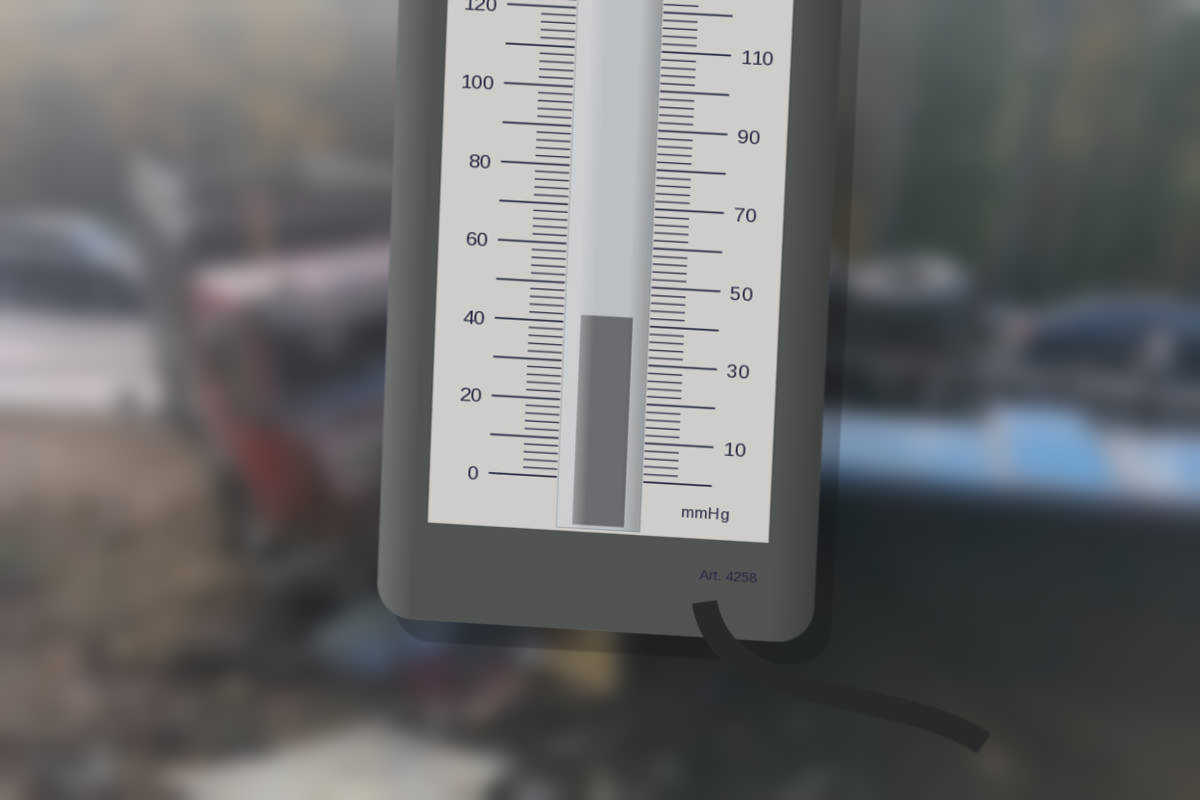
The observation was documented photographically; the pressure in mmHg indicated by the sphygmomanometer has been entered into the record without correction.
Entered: 42 mmHg
